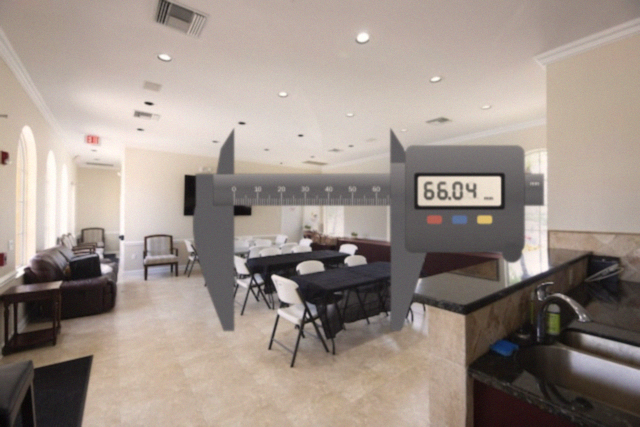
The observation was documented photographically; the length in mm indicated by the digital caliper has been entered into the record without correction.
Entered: 66.04 mm
